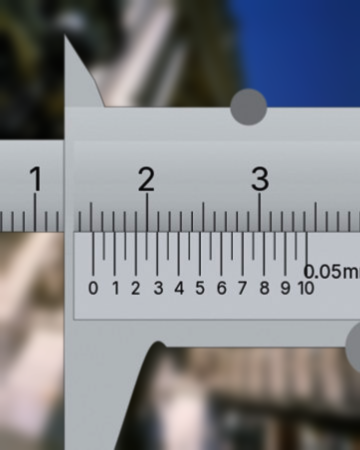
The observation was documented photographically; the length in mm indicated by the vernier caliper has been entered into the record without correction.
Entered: 15.2 mm
